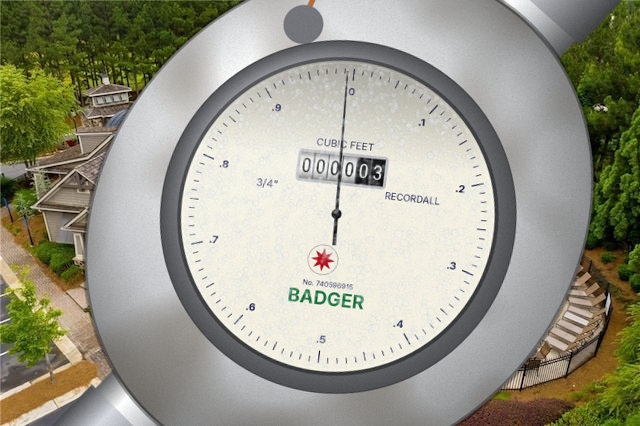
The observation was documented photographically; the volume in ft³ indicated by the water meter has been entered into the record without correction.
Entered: 2.99 ft³
